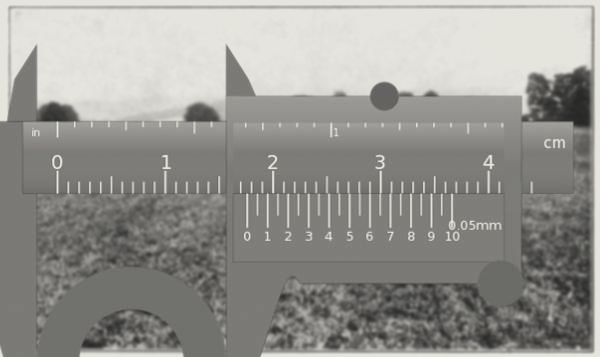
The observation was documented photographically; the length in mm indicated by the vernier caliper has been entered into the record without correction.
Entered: 17.6 mm
